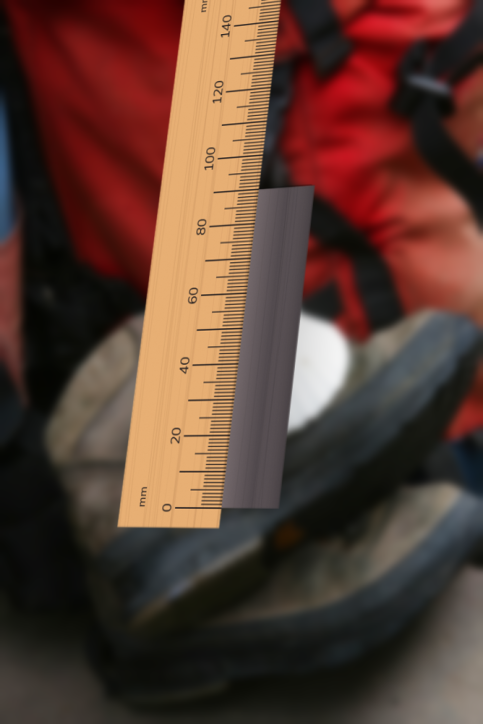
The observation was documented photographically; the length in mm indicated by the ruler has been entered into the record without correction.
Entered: 90 mm
